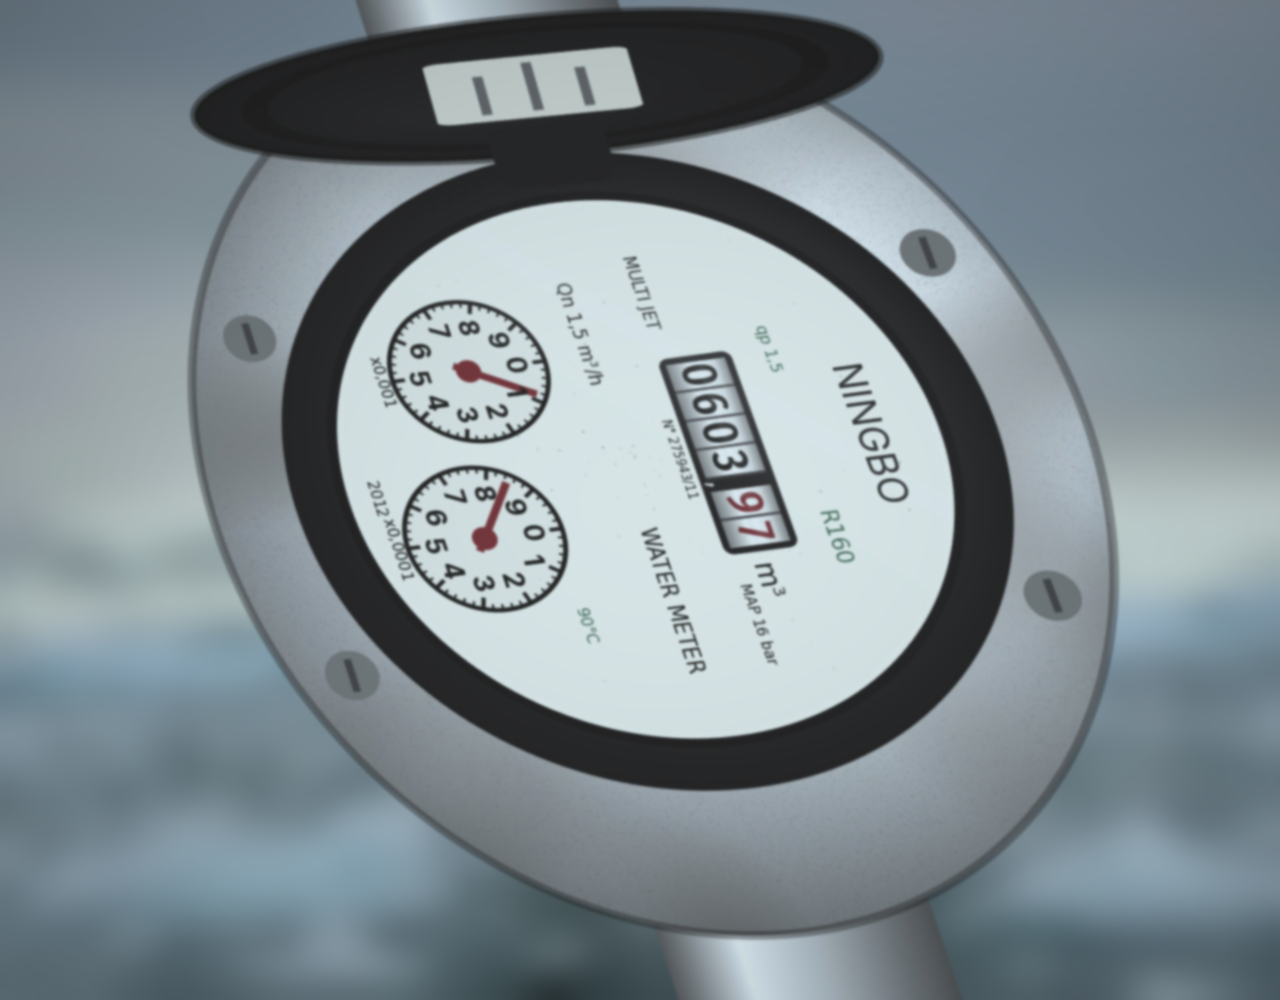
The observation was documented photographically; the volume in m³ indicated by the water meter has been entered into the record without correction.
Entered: 603.9708 m³
